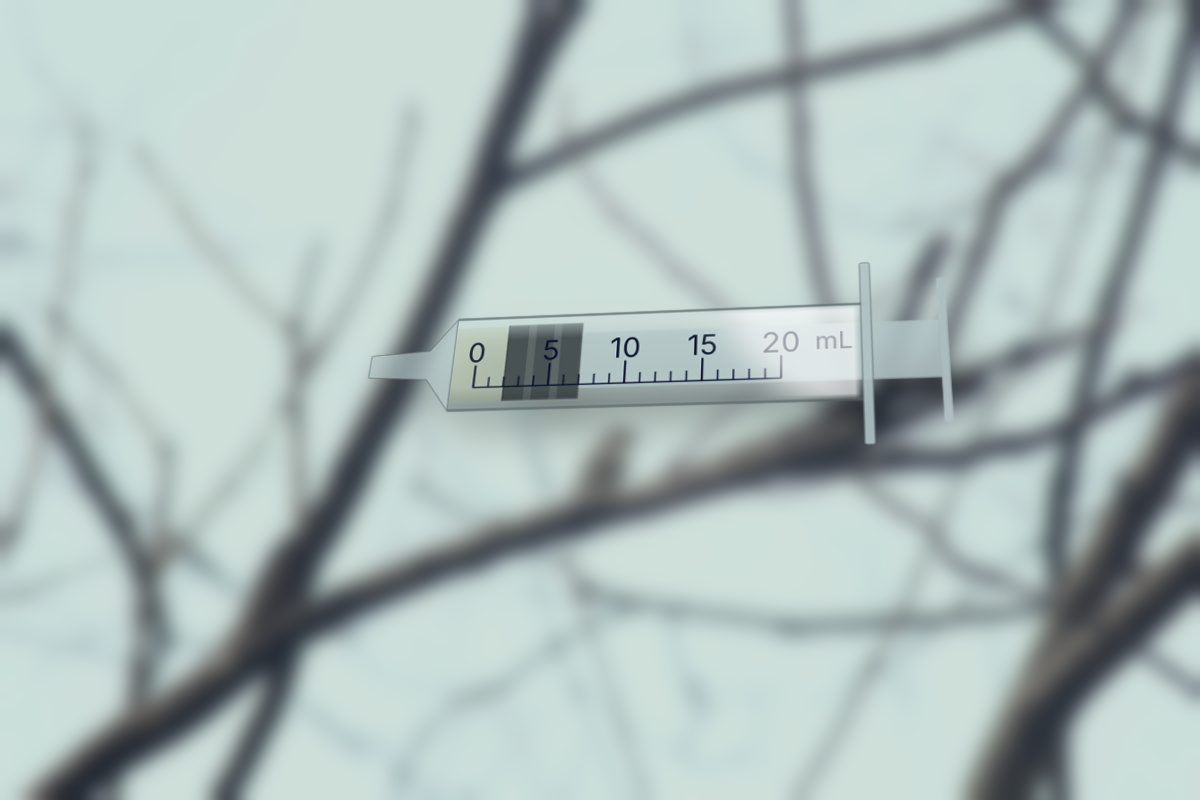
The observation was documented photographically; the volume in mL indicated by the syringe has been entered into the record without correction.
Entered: 2 mL
